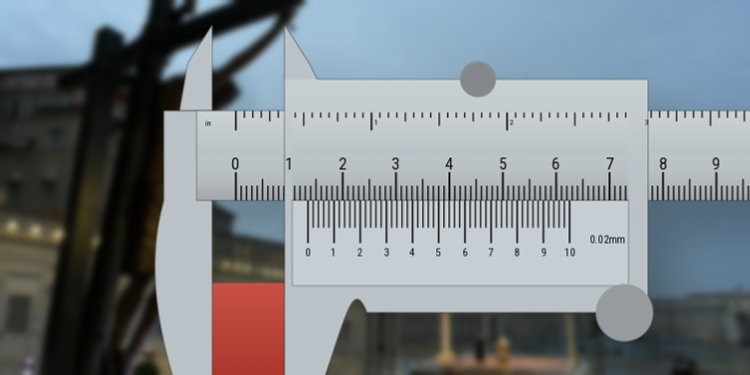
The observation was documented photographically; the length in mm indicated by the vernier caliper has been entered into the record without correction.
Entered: 13.5 mm
